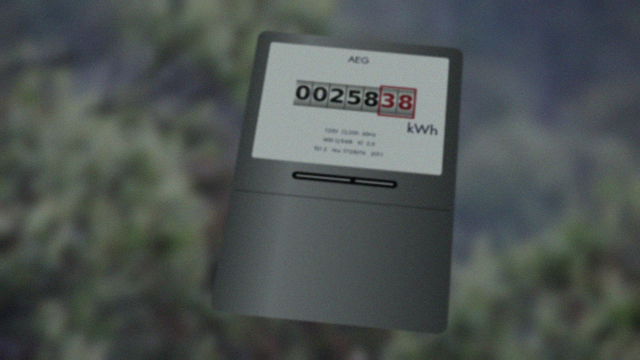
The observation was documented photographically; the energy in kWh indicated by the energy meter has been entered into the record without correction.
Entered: 258.38 kWh
